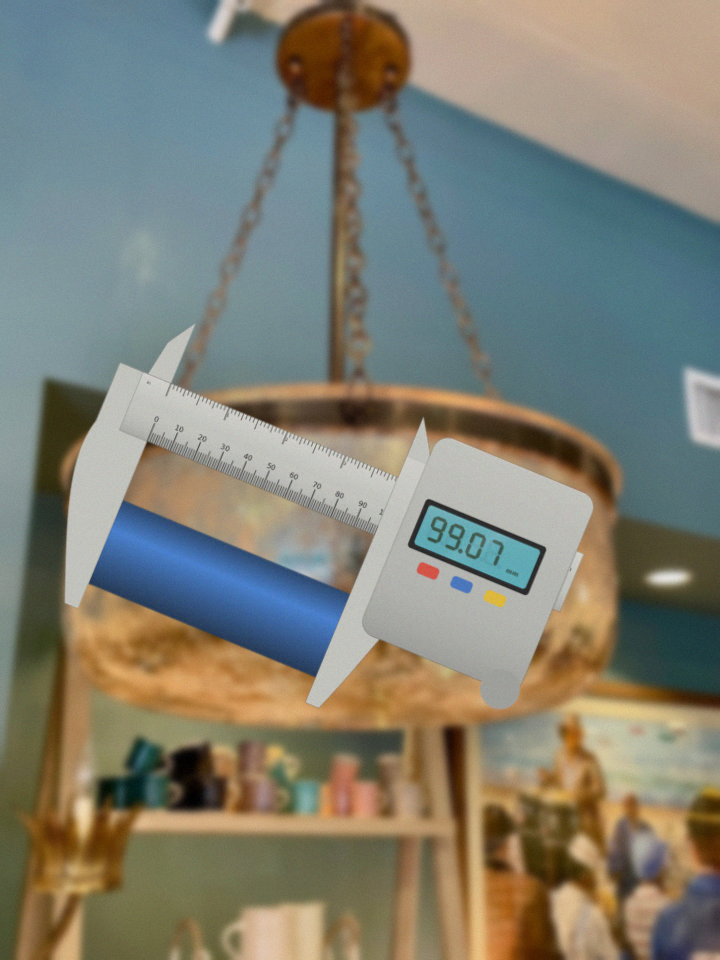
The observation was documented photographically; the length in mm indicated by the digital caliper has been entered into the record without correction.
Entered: 99.07 mm
